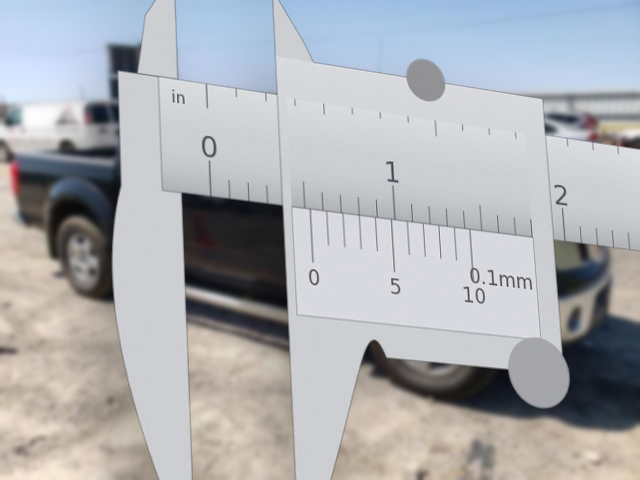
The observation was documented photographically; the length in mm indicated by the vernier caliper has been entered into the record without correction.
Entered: 5.3 mm
